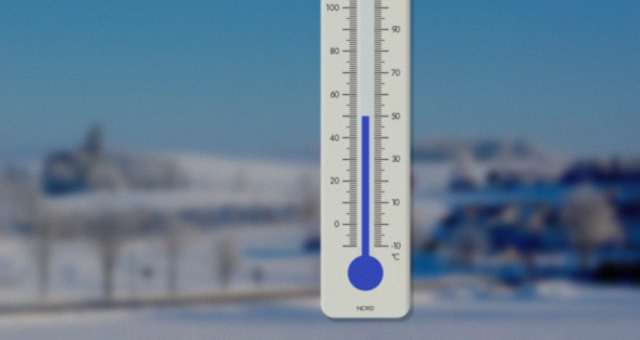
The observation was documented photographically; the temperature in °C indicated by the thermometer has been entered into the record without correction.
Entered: 50 °C
